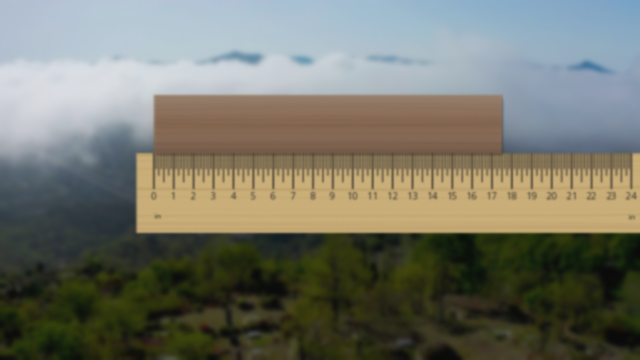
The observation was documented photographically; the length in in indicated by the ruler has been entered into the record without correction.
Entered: 17.5 in
